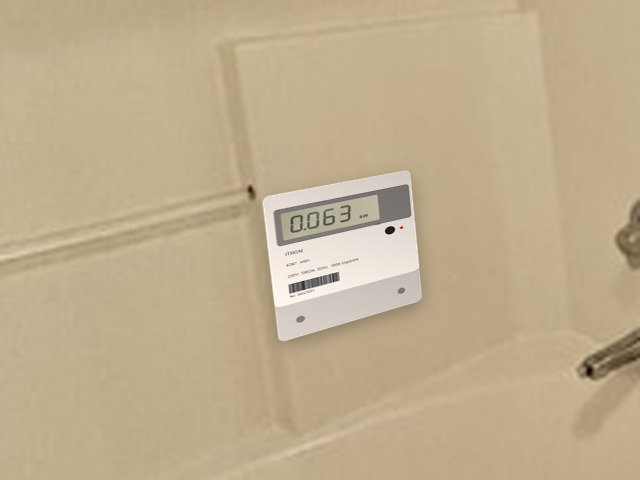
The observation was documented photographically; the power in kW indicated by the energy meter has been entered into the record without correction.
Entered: 0.063 kW
